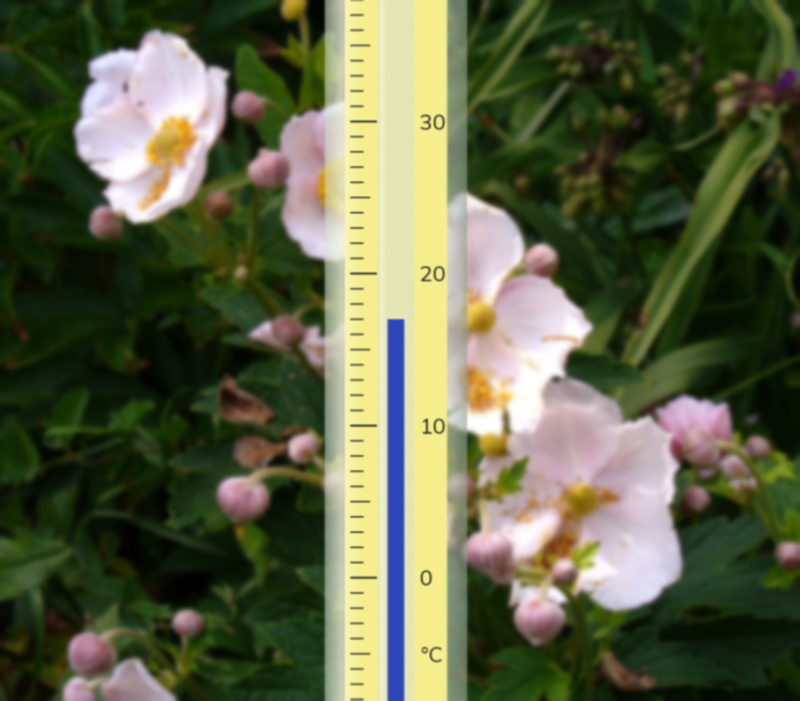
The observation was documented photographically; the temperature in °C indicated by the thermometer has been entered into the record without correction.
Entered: 17 °C
